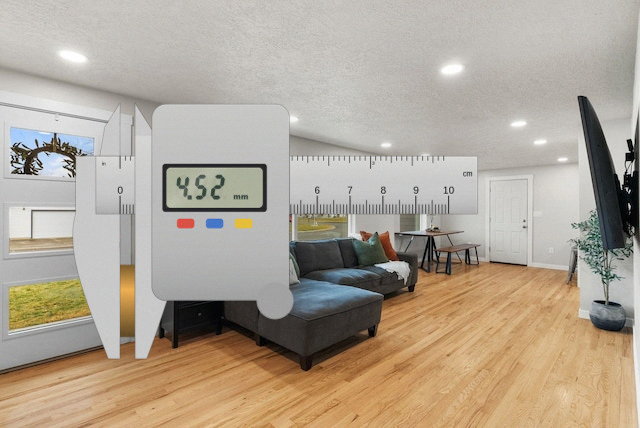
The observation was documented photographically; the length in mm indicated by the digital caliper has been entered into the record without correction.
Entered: 4.52 mm
